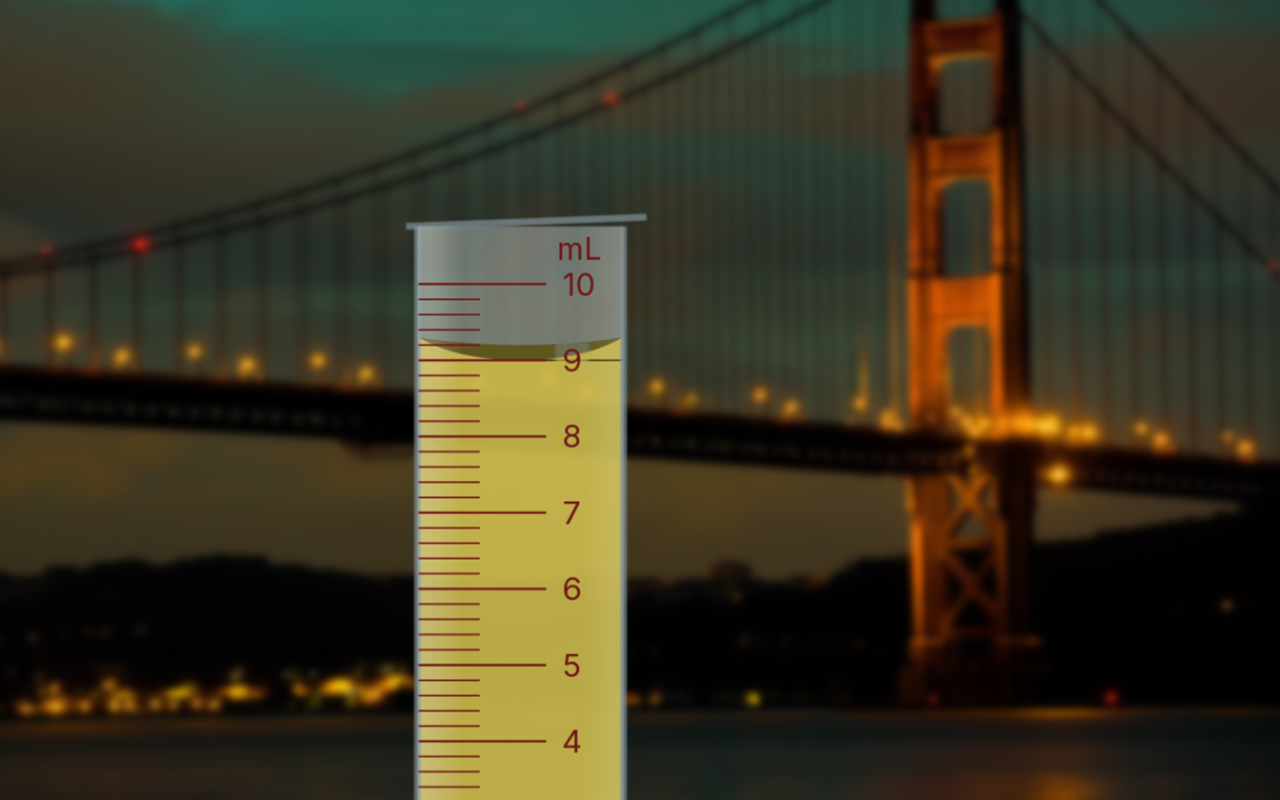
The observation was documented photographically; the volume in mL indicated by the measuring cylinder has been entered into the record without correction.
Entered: 9 mL
